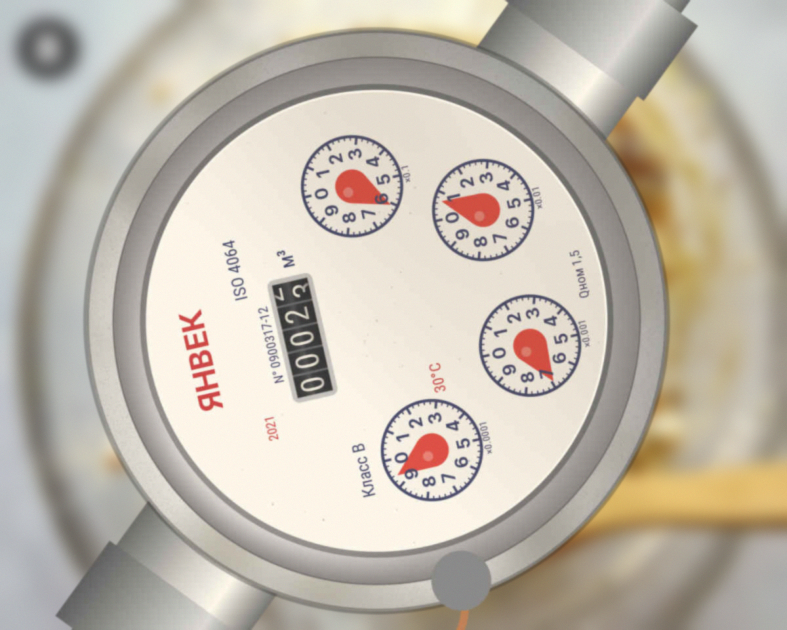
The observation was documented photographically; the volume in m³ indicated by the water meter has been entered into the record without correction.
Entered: 22.6069 m³
